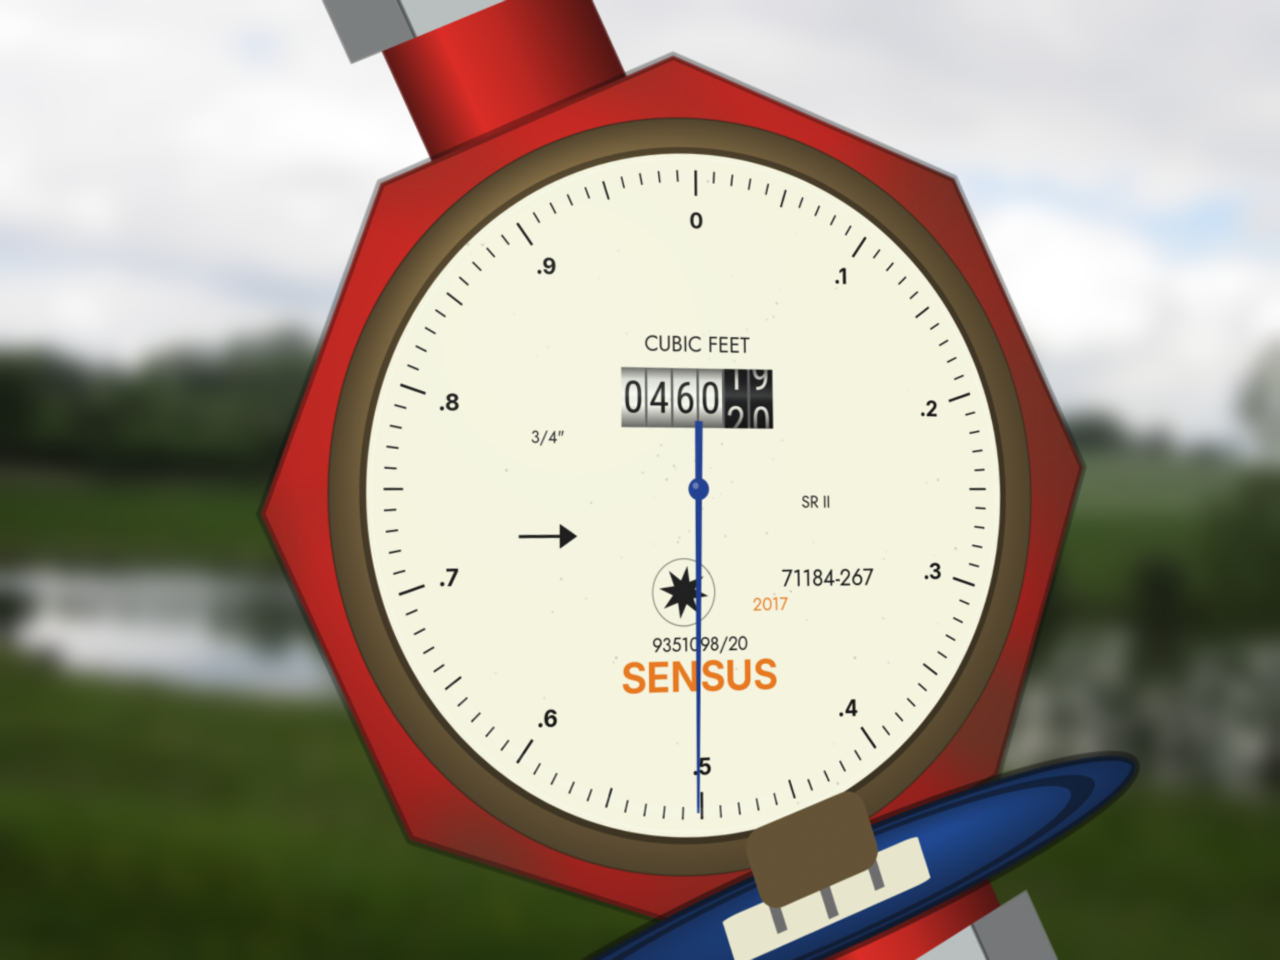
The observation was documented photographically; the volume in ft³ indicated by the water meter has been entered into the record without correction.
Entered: 46019.50 ft³
